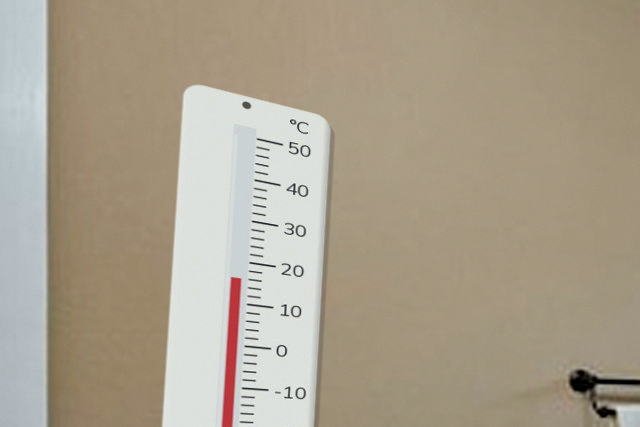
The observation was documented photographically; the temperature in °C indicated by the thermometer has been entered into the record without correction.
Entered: 16 °C
